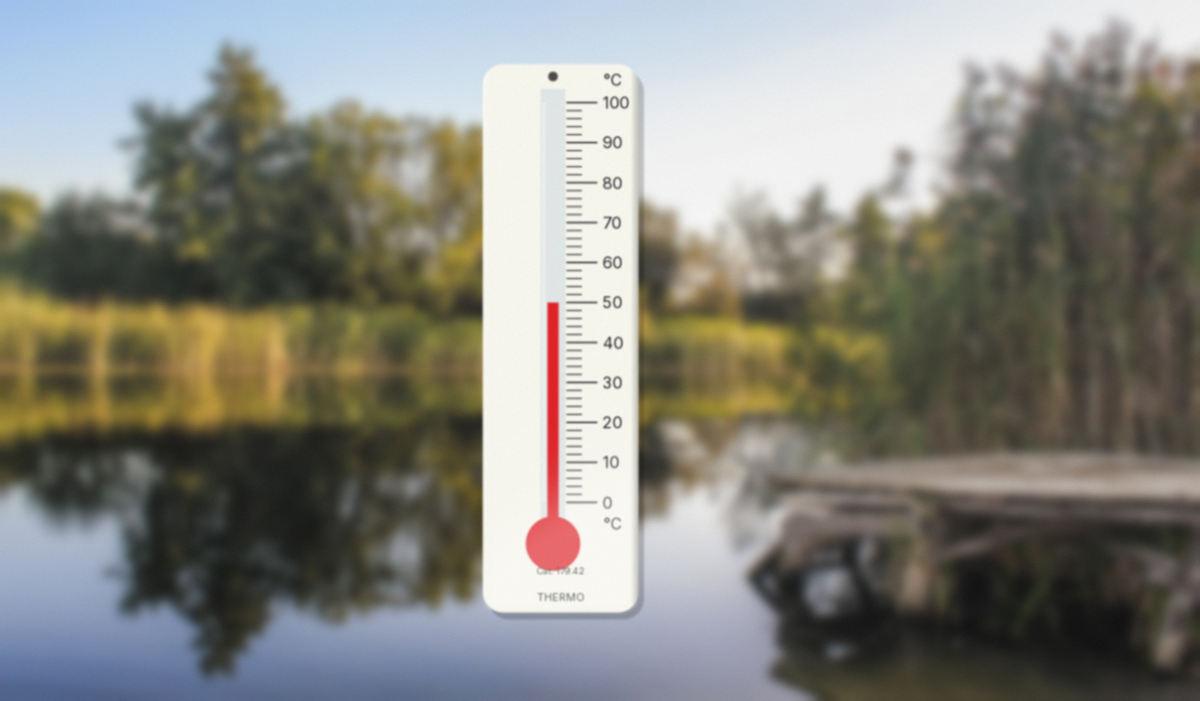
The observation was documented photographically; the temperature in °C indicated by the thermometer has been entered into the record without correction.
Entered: 50 °C
